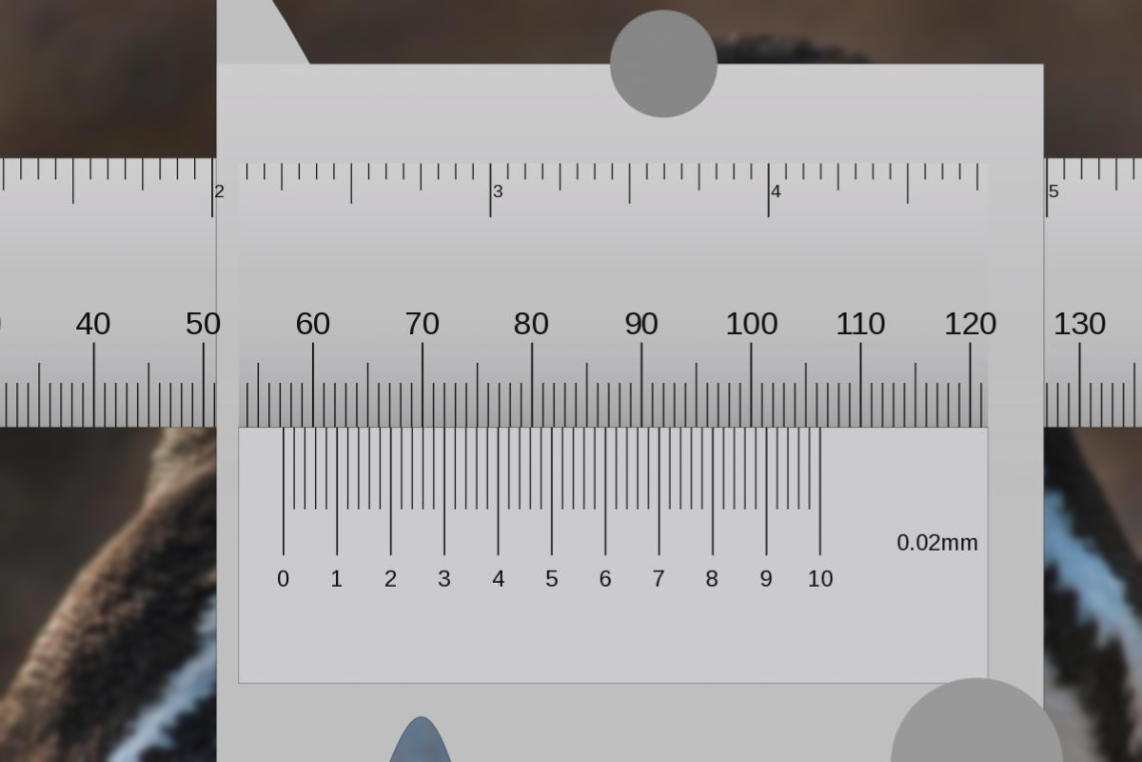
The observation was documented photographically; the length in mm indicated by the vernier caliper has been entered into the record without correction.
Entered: 57.3 mm
